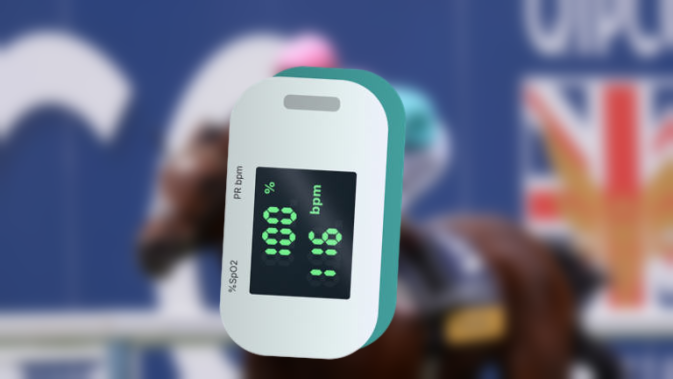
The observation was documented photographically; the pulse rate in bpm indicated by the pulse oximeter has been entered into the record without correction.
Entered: 116 bpm
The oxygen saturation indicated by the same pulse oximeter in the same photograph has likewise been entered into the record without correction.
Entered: 100 %
